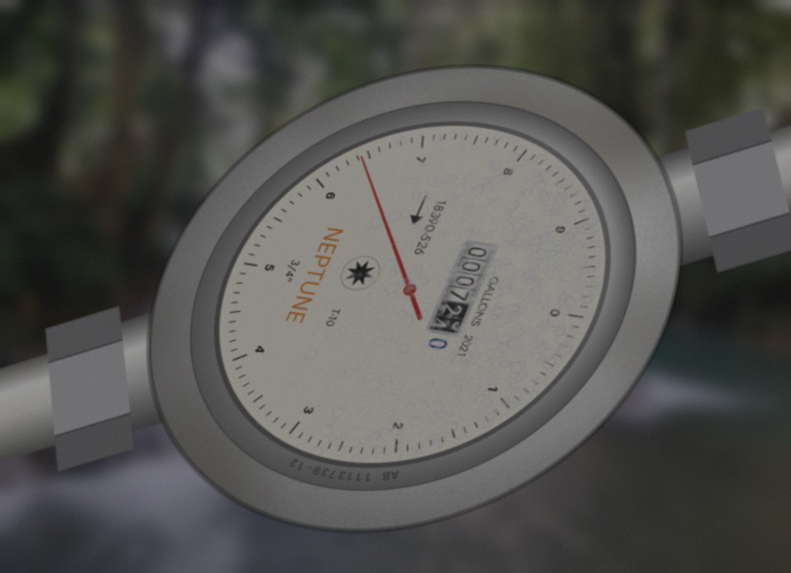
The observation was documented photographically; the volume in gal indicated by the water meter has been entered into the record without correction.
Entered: 7236.4 gal
